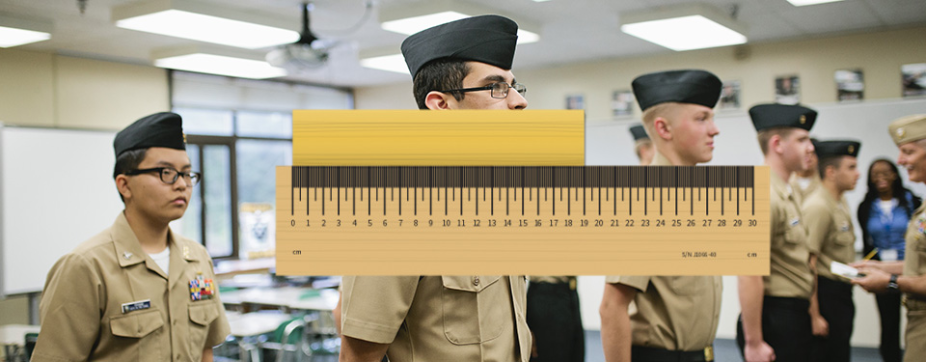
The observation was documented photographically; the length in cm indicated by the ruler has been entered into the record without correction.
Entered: 19 cm
